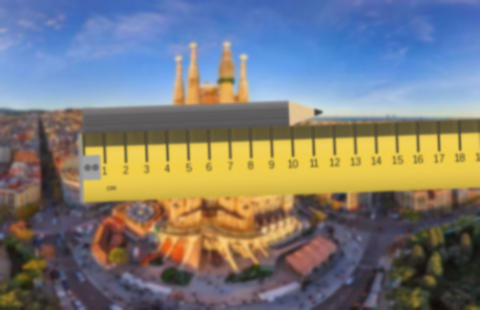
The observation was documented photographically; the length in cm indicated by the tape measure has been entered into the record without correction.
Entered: 11.5 cm
